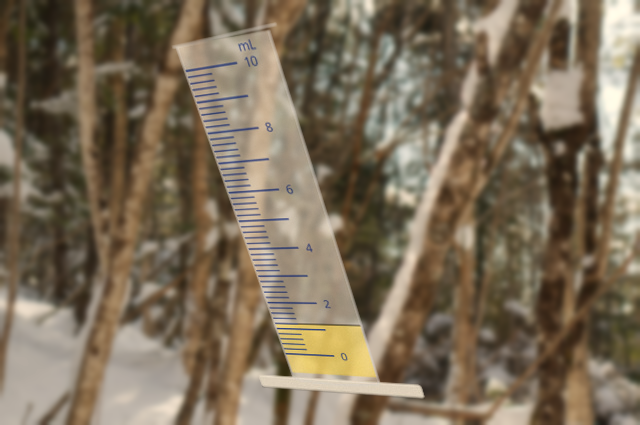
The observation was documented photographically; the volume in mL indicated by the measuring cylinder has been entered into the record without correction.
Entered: 1.2 mL
